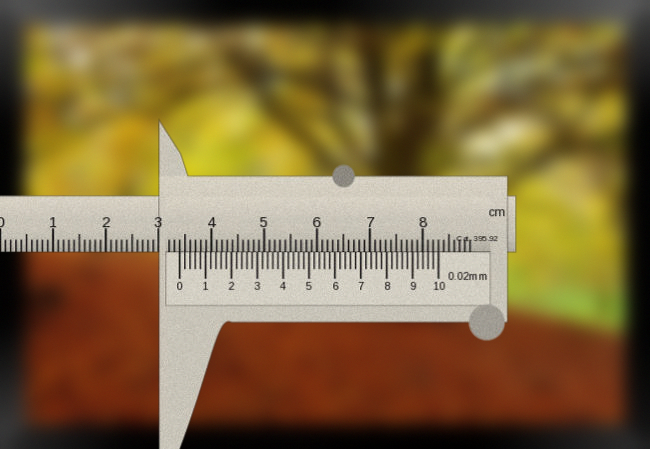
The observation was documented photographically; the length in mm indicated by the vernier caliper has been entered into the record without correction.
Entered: 34.0 mm
